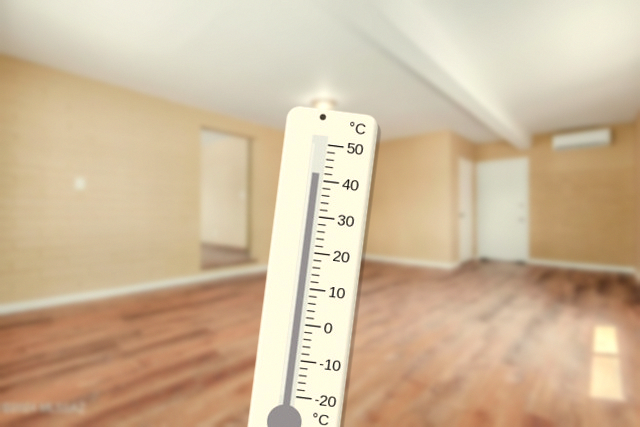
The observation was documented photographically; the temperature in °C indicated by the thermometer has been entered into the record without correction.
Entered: 42 °C
